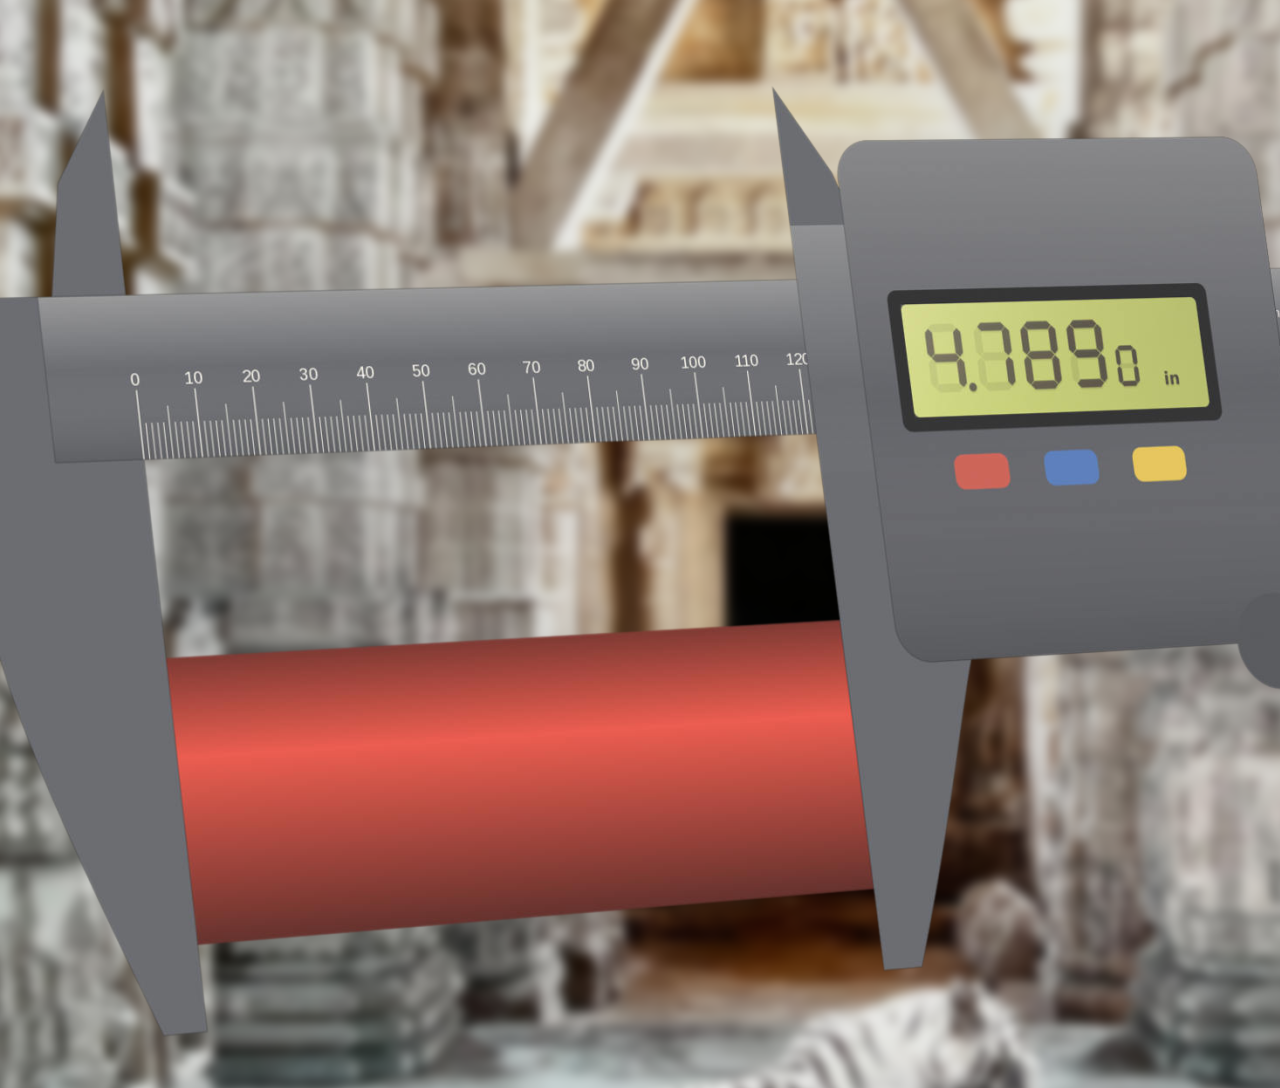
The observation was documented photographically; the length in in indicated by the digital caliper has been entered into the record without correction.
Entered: 4.7890 in
